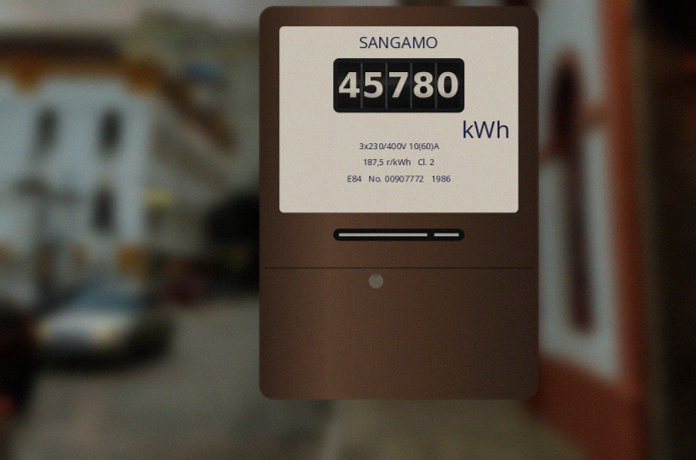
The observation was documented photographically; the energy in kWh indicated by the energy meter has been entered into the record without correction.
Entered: 45780 kWh
